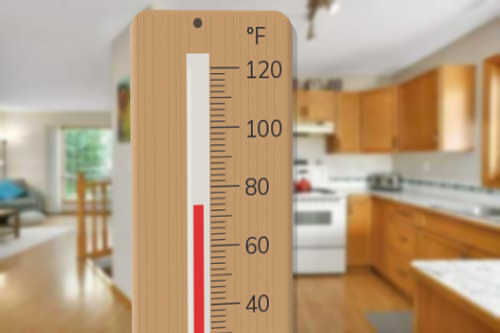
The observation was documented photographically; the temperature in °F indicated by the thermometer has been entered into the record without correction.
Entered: 74 °F
